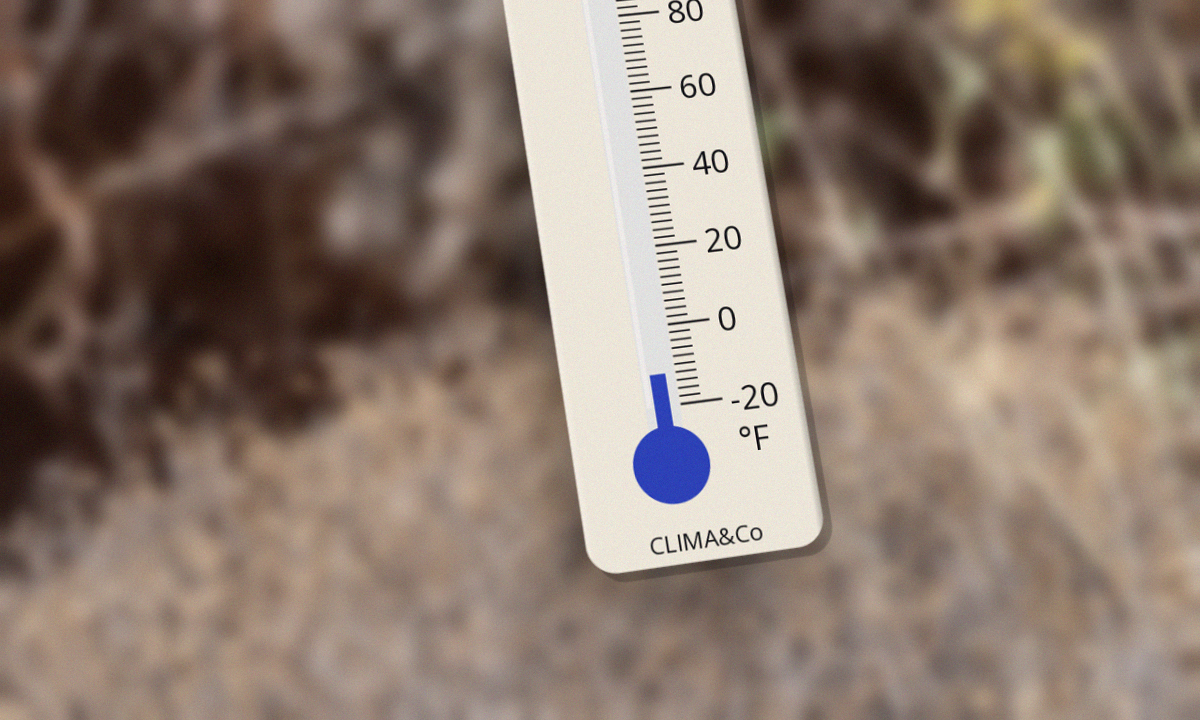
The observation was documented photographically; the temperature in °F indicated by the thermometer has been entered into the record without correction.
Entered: -12 °F
